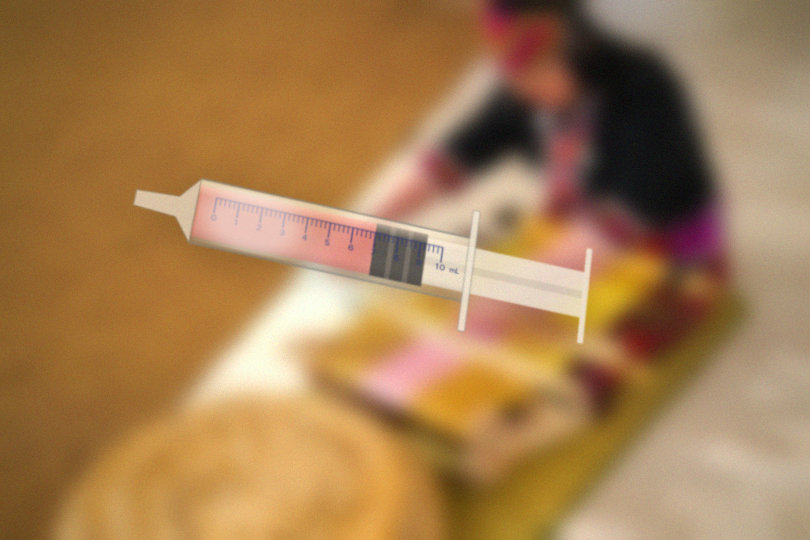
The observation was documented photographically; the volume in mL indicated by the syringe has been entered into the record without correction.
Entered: 7 mL
